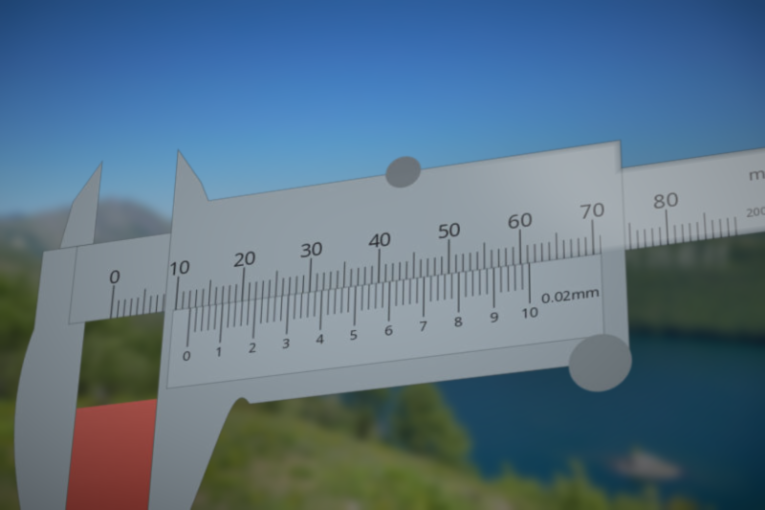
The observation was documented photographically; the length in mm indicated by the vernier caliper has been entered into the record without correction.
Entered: 12.2 mm
